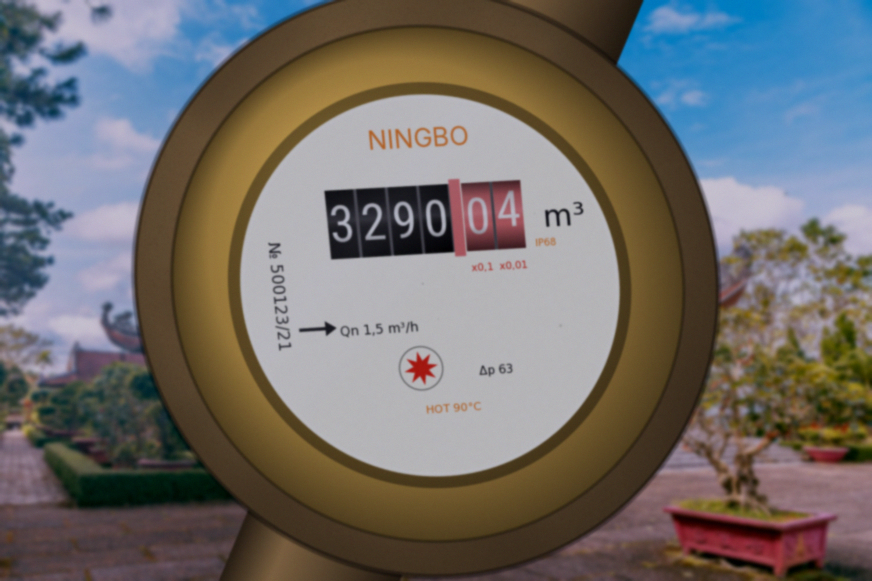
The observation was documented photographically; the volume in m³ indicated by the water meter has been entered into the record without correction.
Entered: 3290.04 m³
